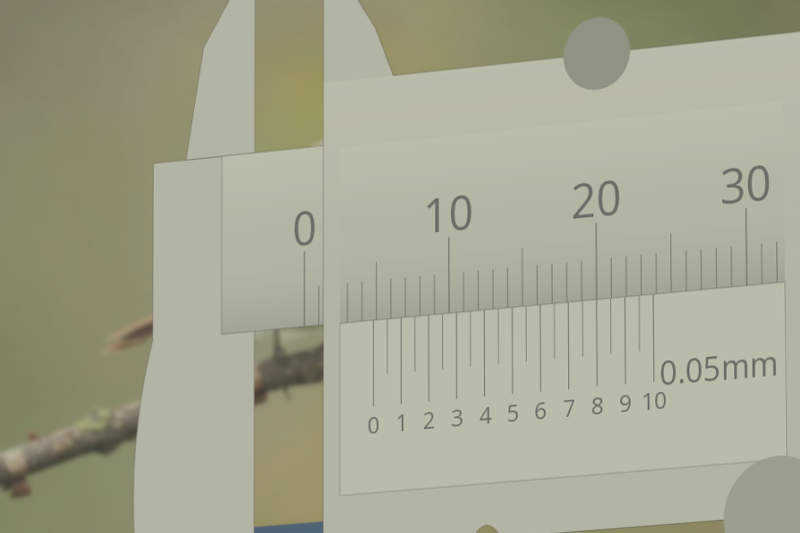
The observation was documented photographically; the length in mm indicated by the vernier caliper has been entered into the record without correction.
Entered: 4.8 mm
